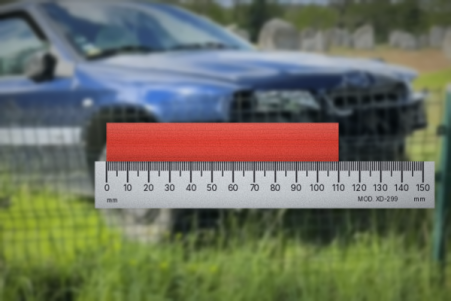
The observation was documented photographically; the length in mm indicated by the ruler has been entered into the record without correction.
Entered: 110 mm
